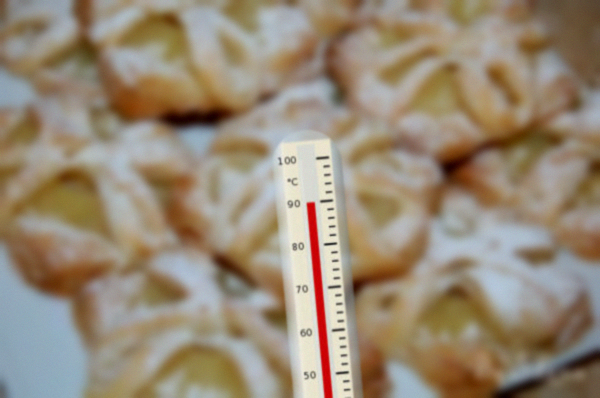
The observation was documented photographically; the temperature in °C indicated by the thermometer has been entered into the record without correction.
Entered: 90 °C
